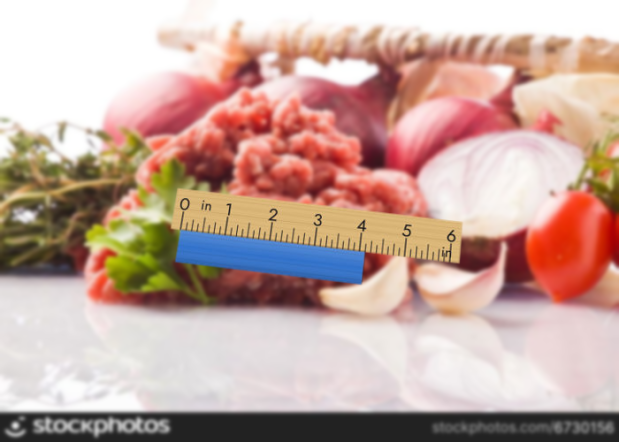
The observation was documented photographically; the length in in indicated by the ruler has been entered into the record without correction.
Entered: 4.125 in
